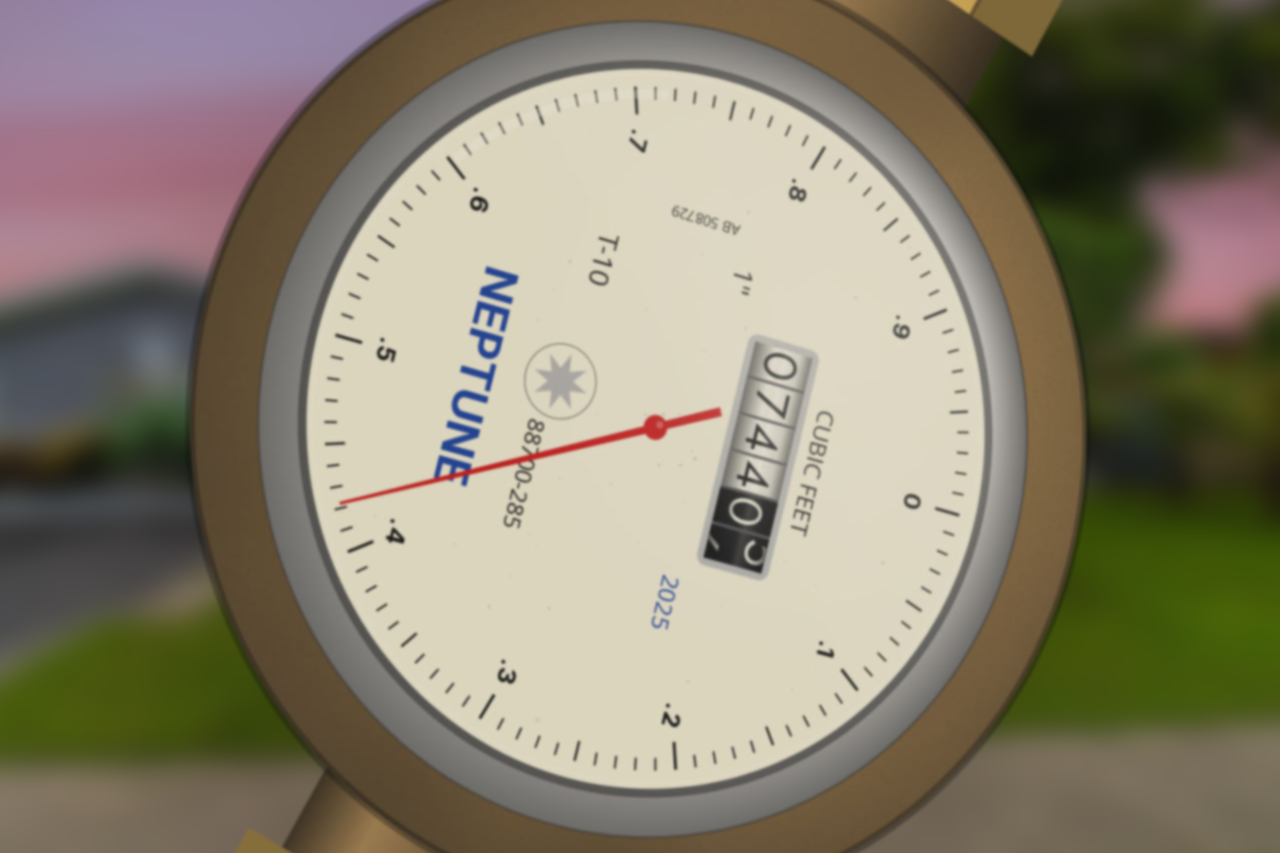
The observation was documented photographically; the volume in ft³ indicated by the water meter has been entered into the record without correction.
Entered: 74405.42 ft³
